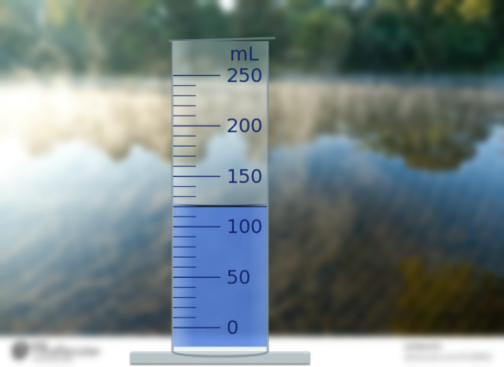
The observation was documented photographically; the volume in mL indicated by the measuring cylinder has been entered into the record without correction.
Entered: 120 mL
